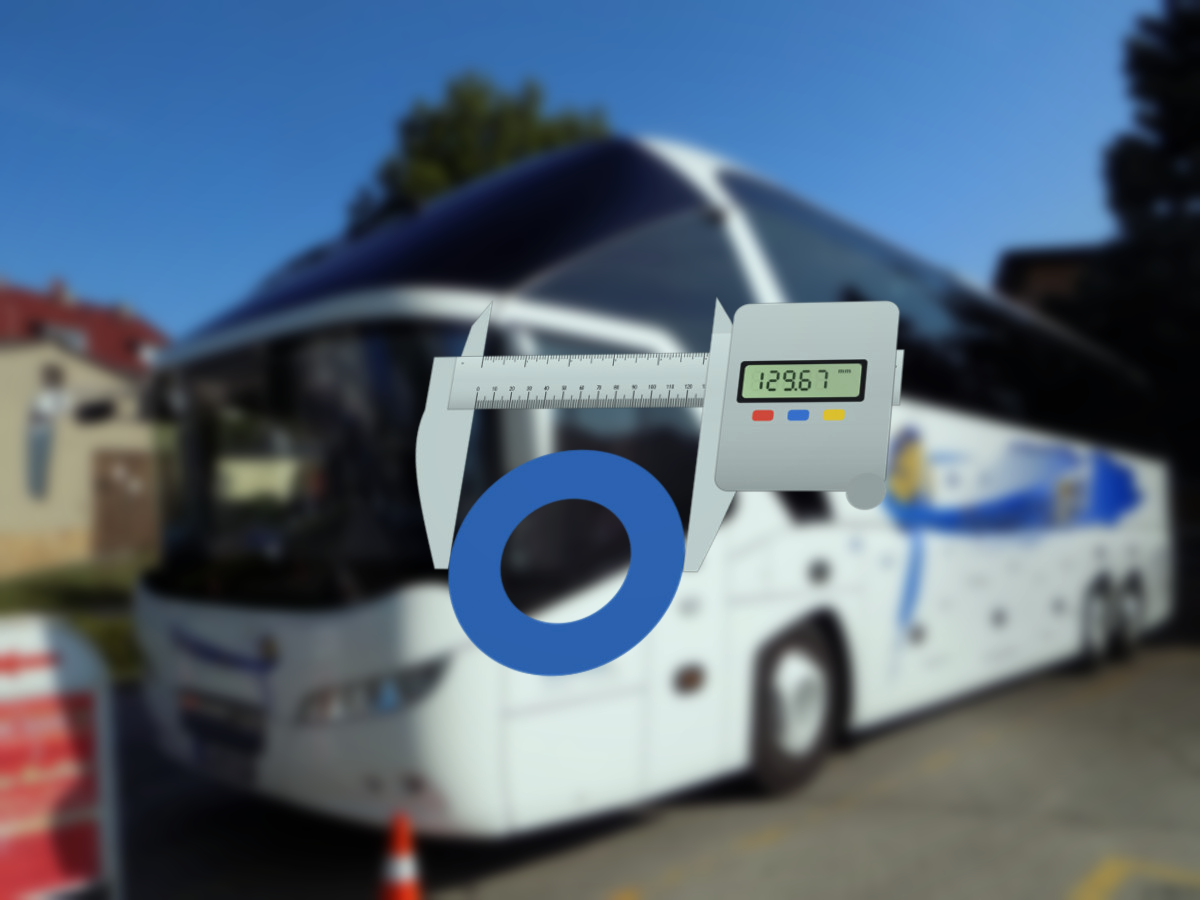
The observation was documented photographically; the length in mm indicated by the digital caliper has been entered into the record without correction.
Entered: 129.67 mm
